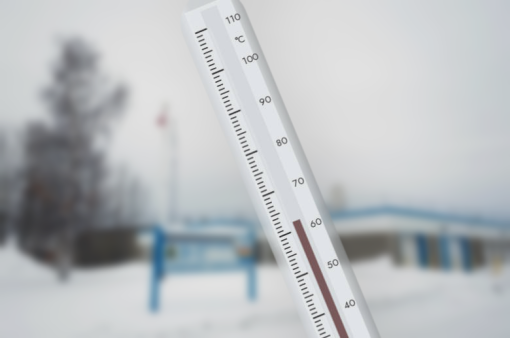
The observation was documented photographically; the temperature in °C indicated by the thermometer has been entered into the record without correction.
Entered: 62 °C
